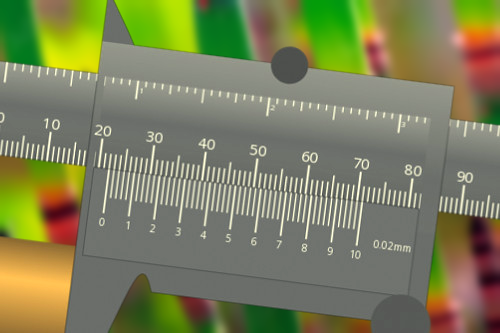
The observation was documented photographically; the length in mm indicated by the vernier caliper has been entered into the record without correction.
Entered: 22.0 mm
